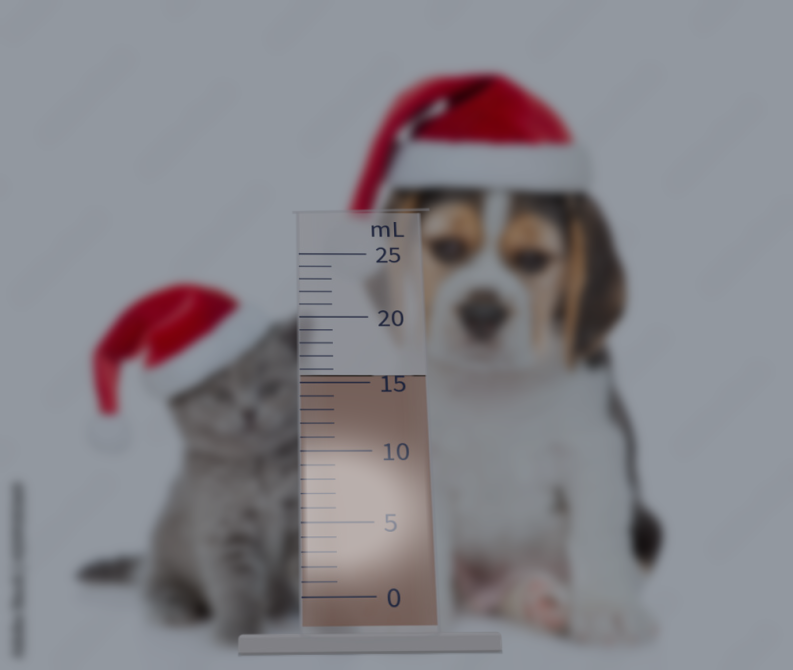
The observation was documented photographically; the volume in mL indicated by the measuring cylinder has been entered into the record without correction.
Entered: 15.5 mL
